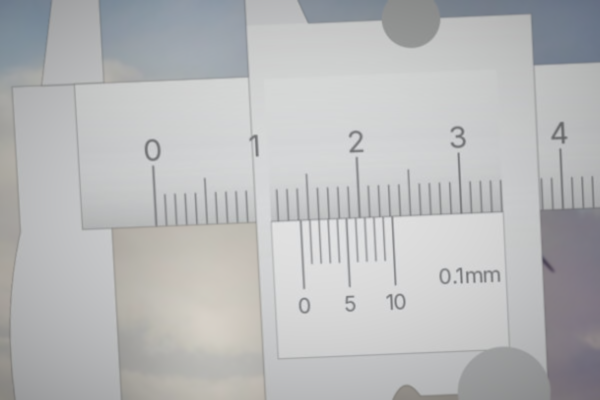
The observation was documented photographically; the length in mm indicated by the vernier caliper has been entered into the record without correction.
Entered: 14.2 mm
